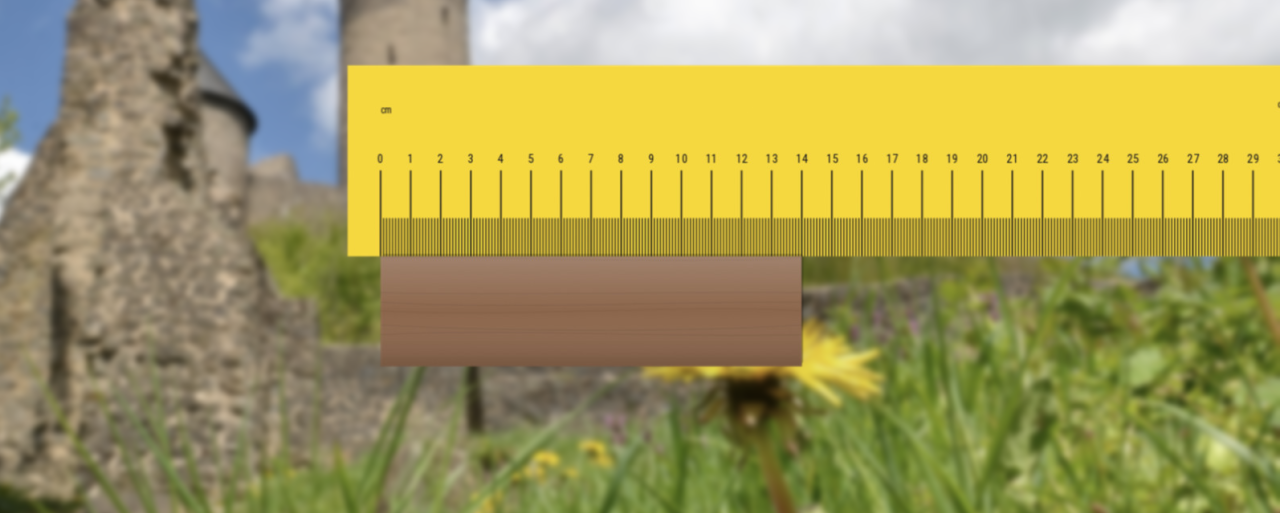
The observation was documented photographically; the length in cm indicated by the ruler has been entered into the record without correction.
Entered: 14 cm
